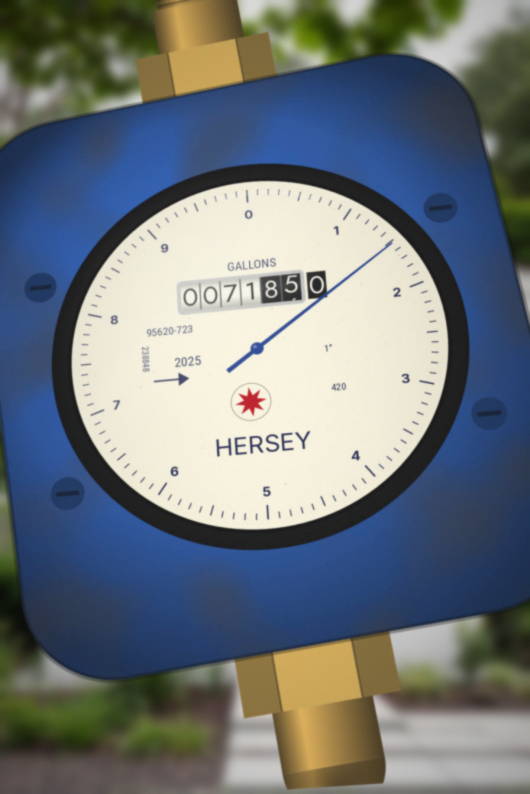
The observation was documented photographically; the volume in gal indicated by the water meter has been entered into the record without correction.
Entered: 71851.5 gal
